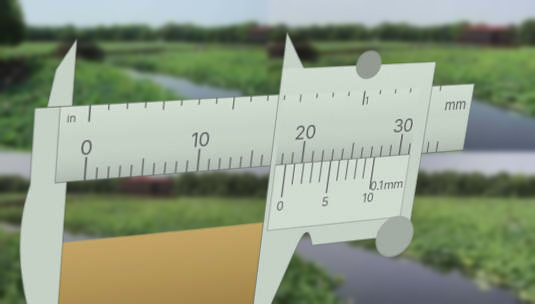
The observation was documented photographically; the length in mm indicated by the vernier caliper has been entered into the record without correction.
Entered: 18.4 mm
